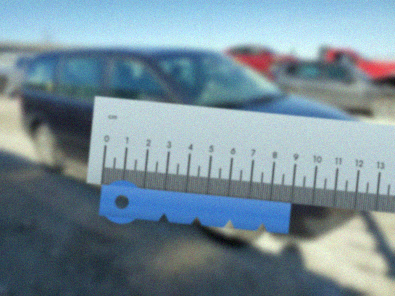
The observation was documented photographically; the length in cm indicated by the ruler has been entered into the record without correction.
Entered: 9 cm
